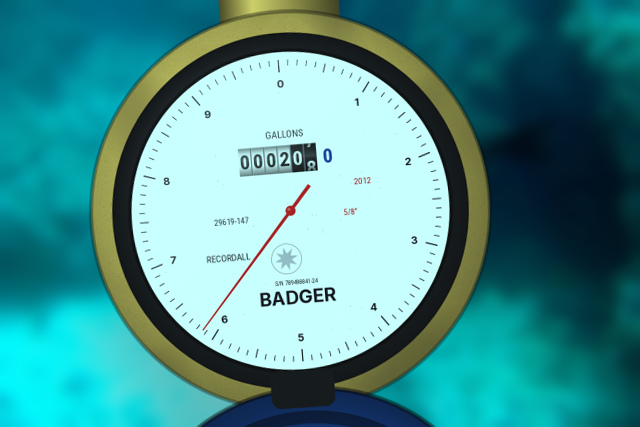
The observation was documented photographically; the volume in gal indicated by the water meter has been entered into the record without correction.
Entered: 2076.1 gal
